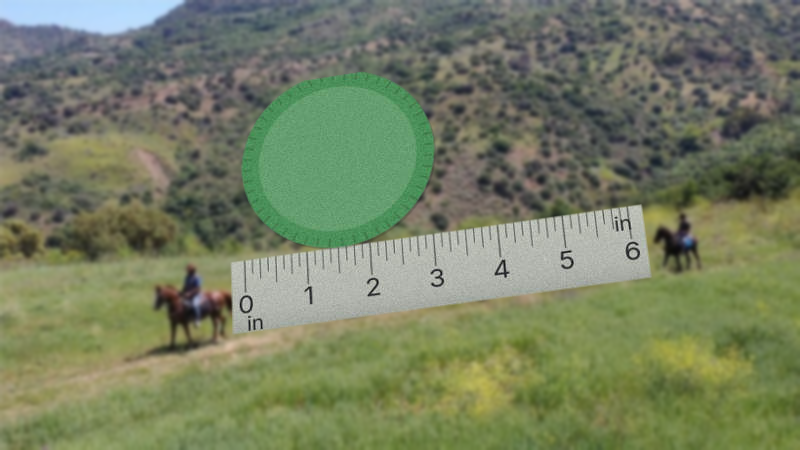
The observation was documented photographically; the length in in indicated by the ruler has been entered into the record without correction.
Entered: 3.125 in
